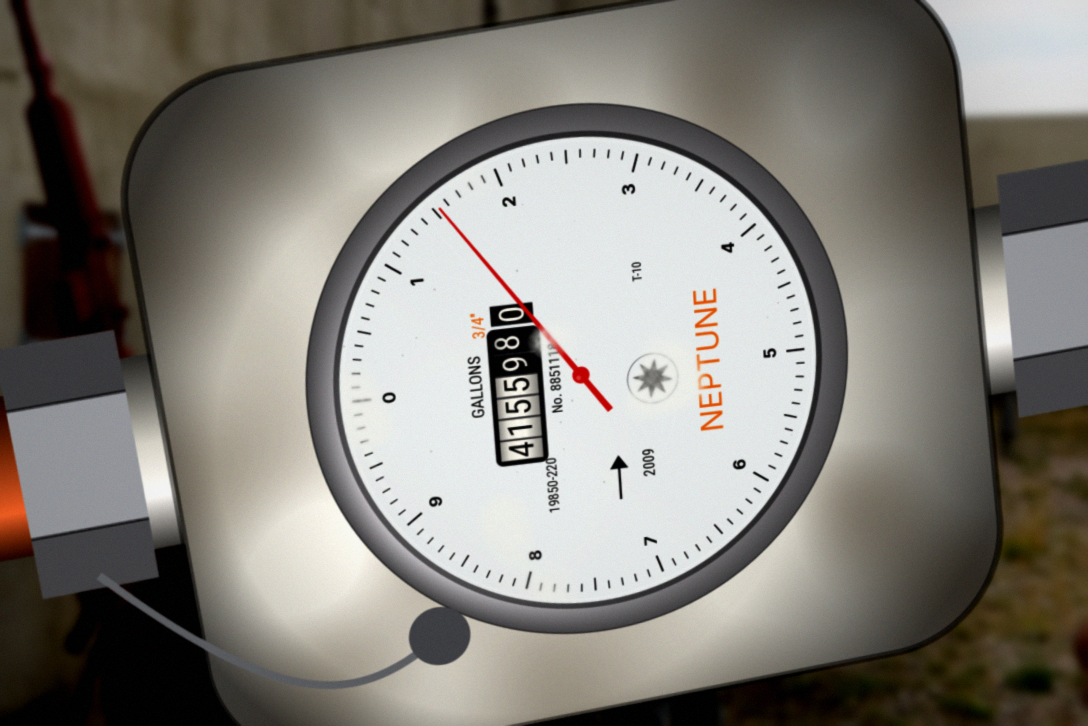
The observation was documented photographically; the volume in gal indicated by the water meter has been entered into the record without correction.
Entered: 4155981.5 gal
